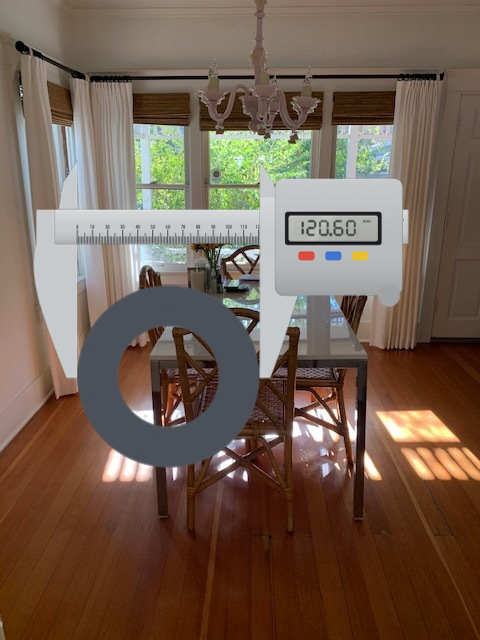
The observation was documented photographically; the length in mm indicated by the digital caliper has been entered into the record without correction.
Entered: 120.60 mm
